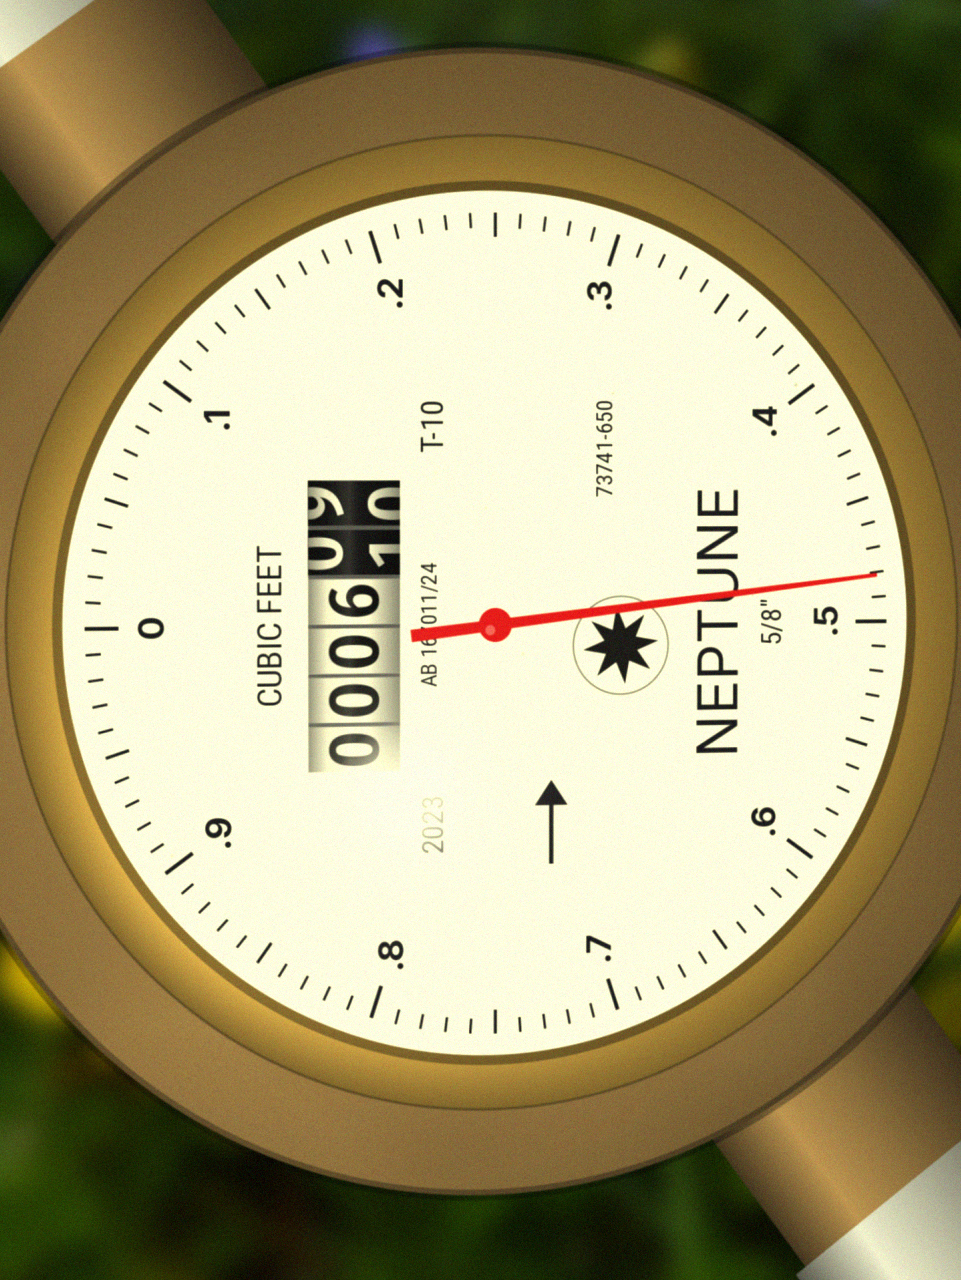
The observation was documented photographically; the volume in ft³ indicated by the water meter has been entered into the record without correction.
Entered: 609.48 ft³
